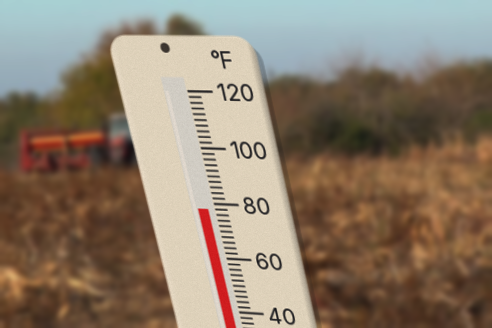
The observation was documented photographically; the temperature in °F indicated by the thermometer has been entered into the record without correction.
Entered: 78 °F
